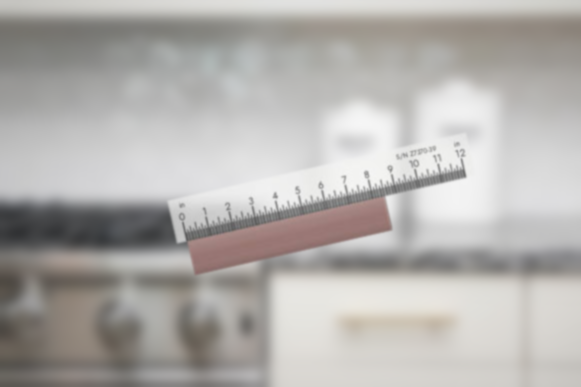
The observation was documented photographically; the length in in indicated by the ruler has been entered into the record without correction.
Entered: 8.5 in
